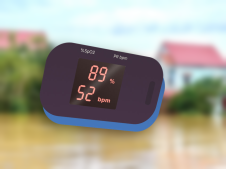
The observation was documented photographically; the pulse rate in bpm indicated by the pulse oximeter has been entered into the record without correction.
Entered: 52 bpm
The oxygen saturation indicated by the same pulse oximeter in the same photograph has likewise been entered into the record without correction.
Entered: 89 %
